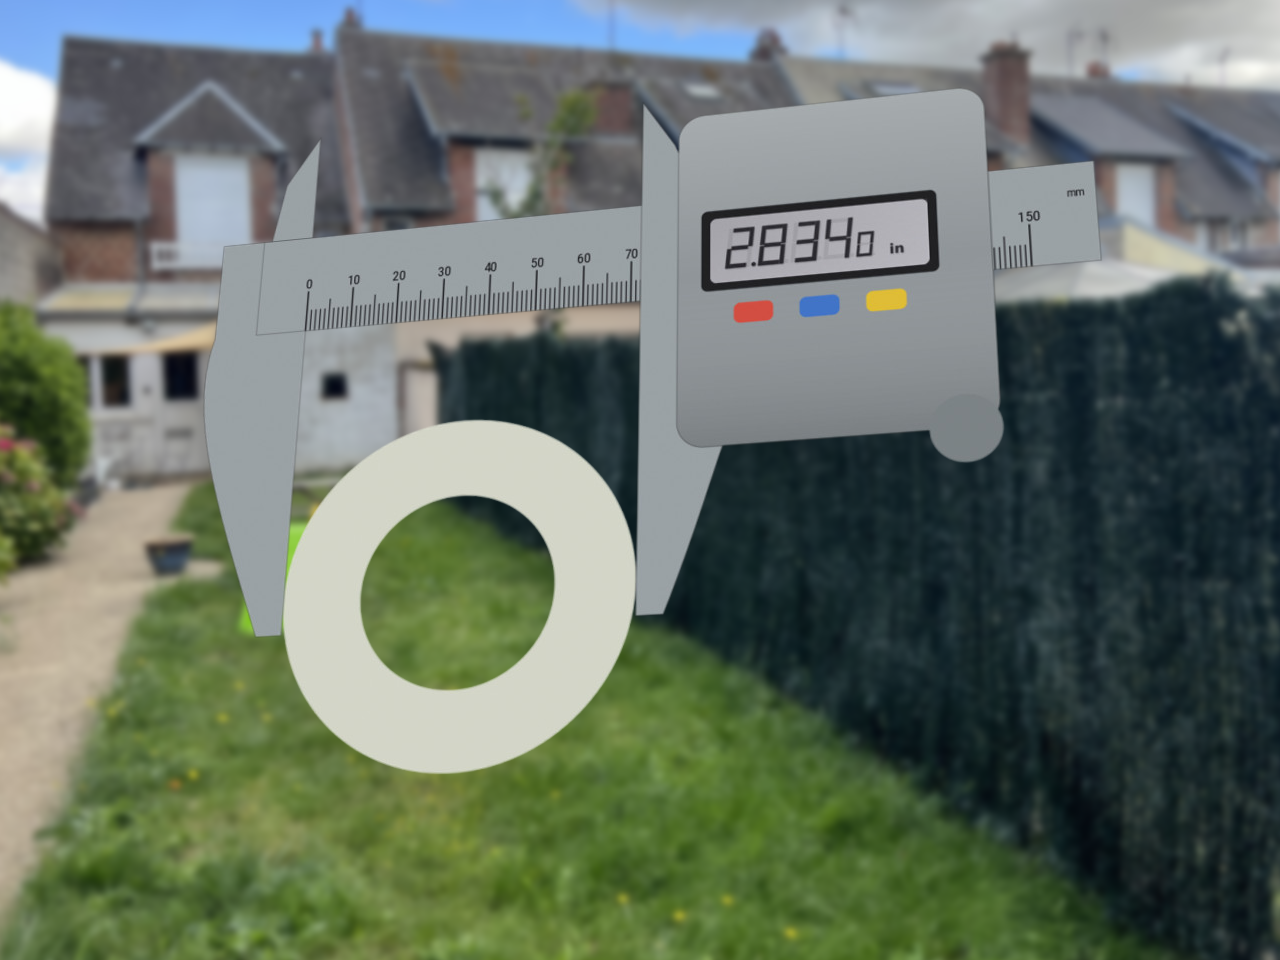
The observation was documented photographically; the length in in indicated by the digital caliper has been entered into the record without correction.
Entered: 2.8340 in
